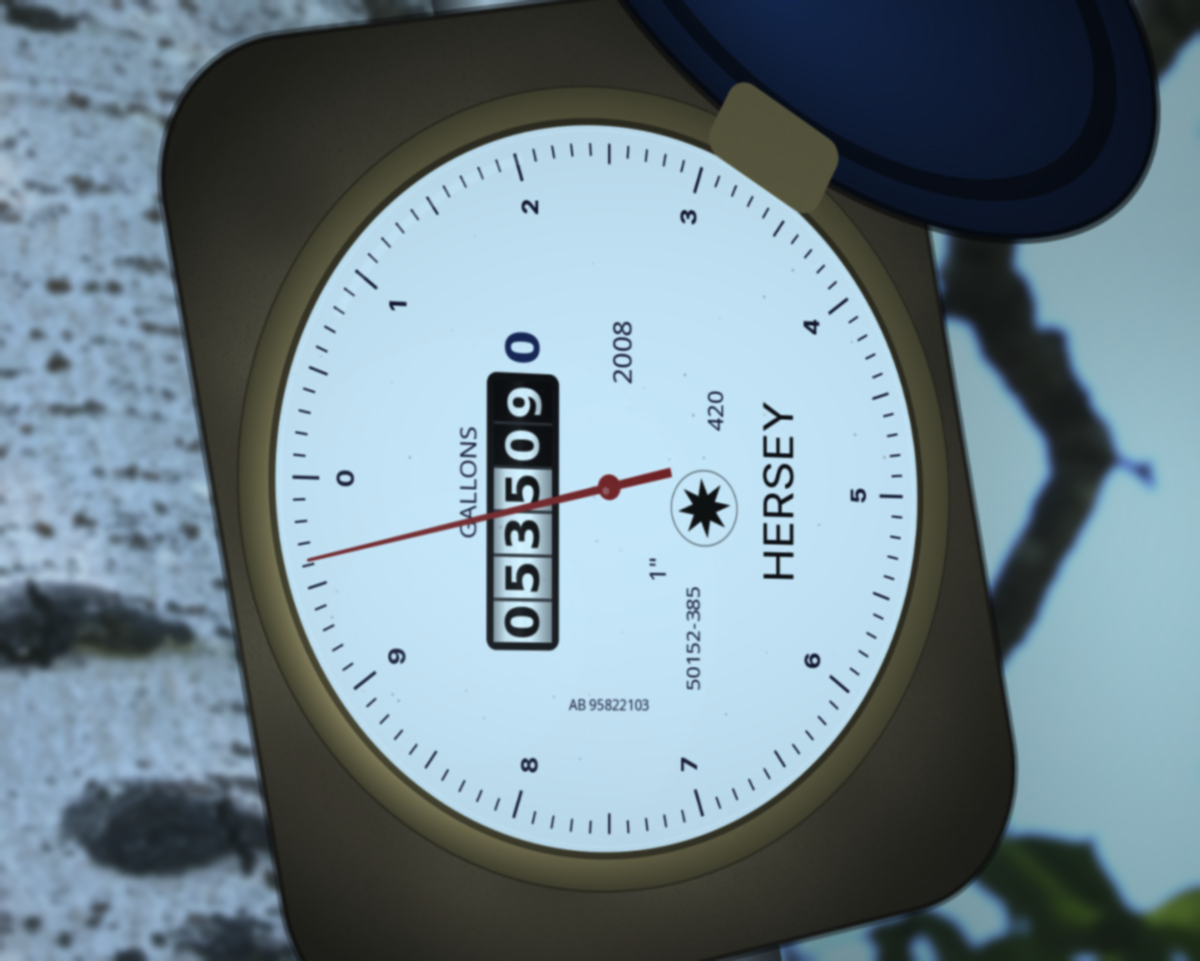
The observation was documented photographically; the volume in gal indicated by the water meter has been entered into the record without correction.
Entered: 535089.6 gal
